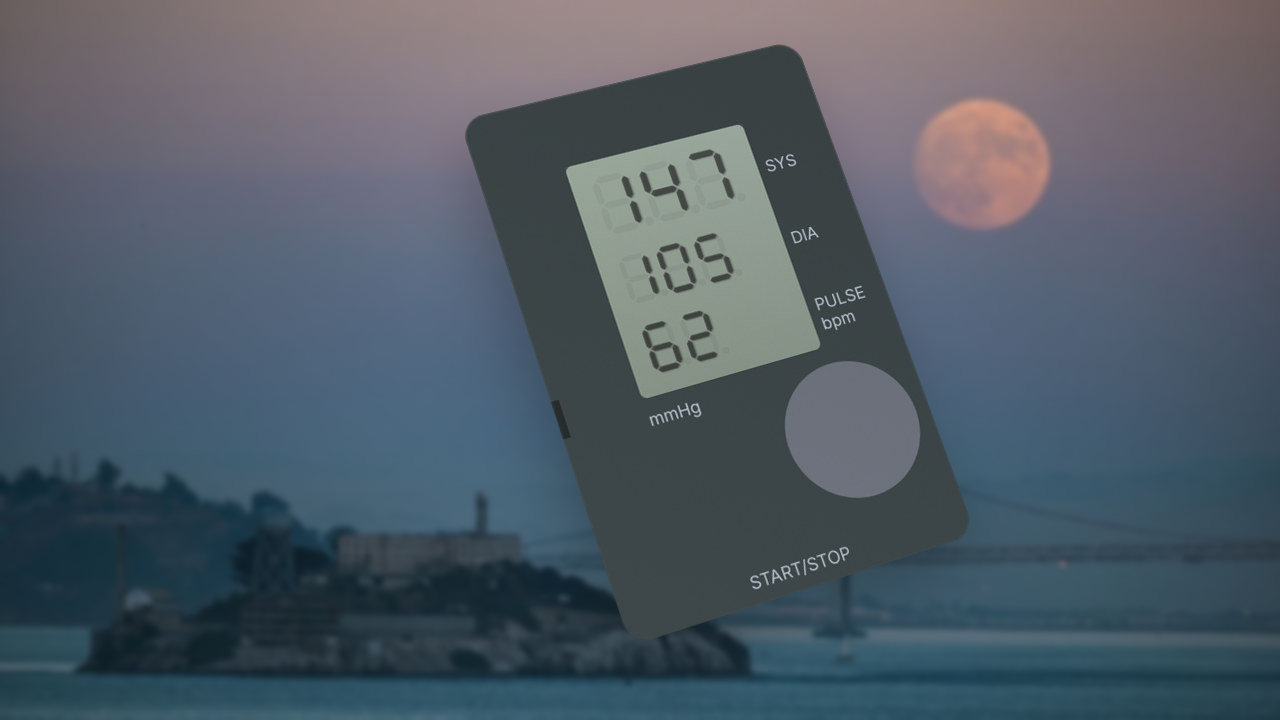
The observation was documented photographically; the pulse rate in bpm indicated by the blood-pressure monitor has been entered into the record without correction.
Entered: 62 bpm
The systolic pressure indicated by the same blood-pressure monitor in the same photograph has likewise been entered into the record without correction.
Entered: 147 mmHg
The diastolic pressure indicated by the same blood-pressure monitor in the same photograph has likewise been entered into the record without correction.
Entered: 105 mmHg
